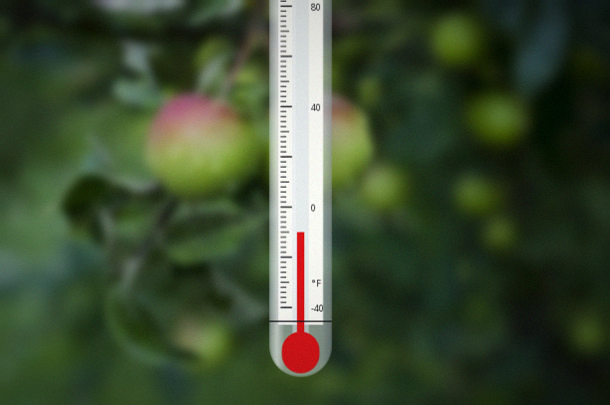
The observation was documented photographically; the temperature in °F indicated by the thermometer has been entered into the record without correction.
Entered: -10 °F
